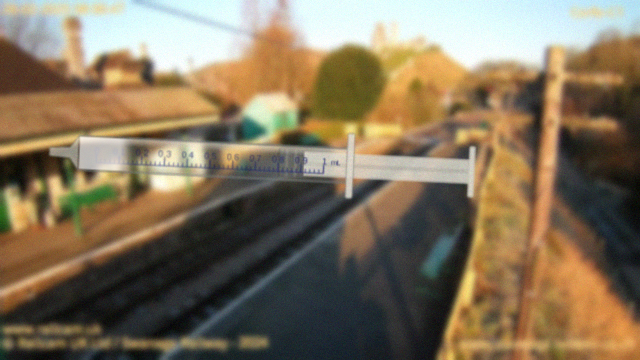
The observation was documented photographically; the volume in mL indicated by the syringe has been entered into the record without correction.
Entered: 0.8 mL
